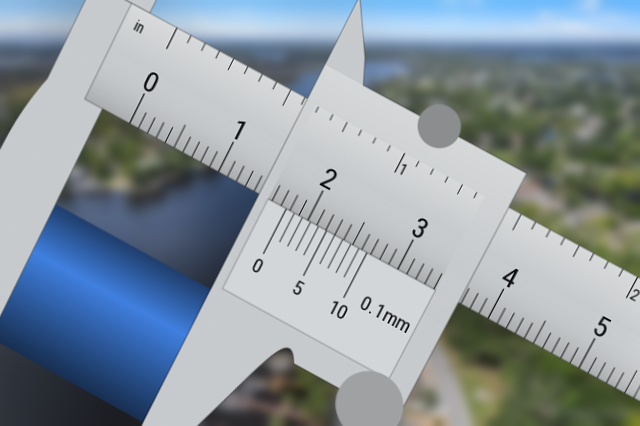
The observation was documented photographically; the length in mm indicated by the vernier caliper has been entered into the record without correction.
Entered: 17.6 mm
